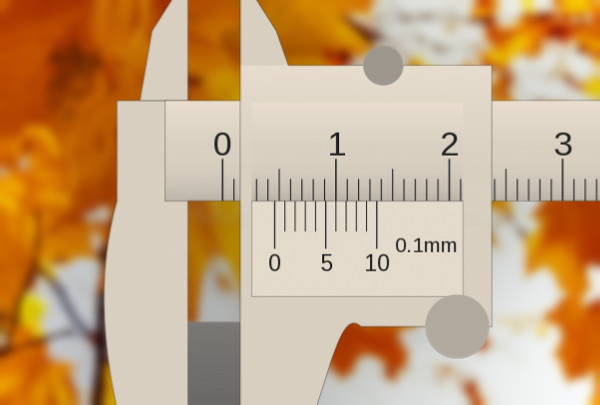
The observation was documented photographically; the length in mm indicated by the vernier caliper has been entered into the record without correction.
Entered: 4.6 mm
